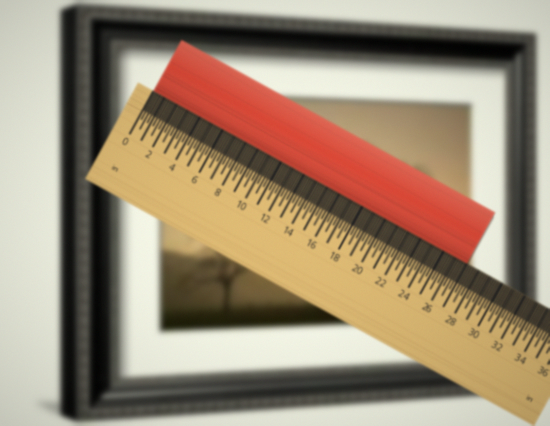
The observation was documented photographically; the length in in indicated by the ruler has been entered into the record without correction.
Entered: 27 in
